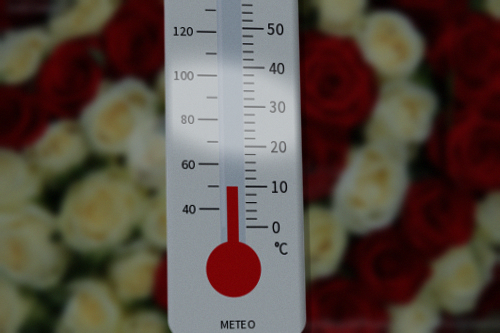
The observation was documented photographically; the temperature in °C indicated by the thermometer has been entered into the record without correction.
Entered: 10 °C
